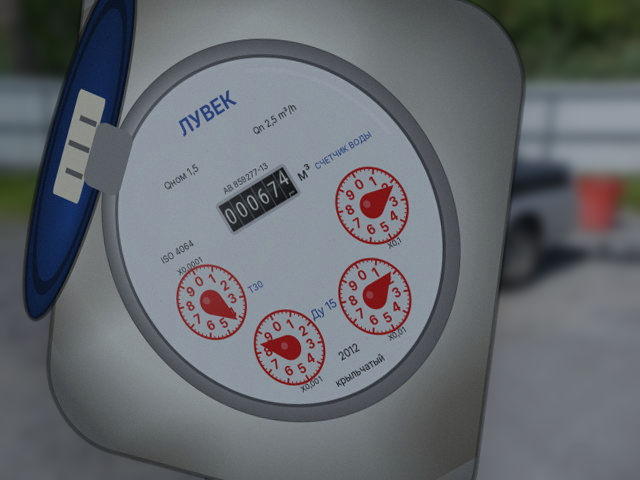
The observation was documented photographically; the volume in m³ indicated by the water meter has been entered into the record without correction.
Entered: 674.2184 m³
